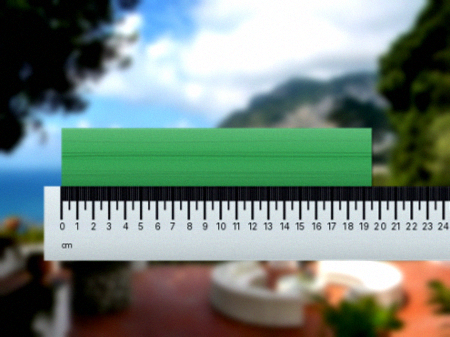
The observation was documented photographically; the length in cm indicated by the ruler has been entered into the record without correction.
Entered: 19.5 cm
